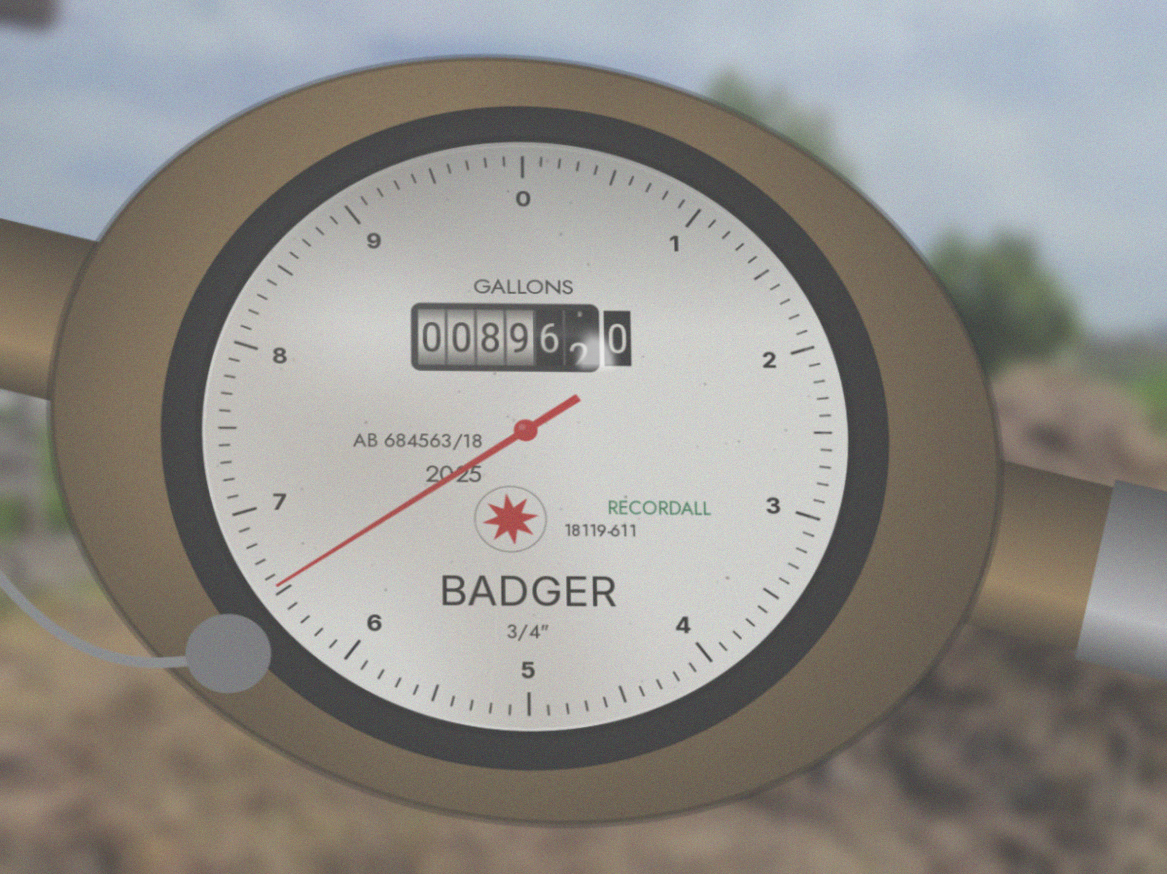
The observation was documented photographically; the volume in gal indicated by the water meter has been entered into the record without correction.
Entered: 89616.5 gal
